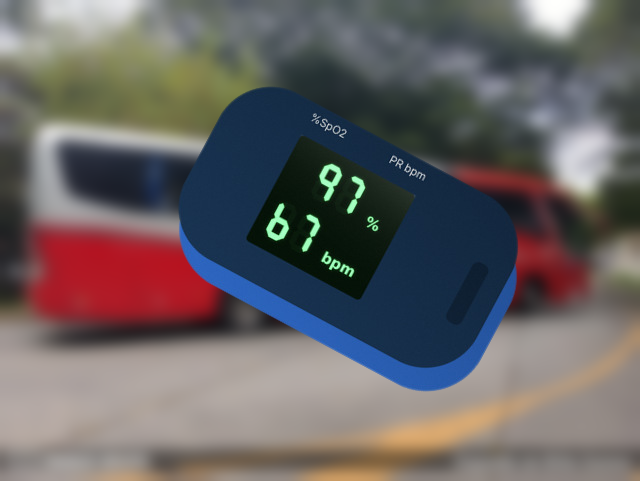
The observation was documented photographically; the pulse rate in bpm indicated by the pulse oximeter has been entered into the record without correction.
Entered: 67 bpm
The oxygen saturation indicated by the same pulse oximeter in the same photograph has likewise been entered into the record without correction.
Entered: 97 %
